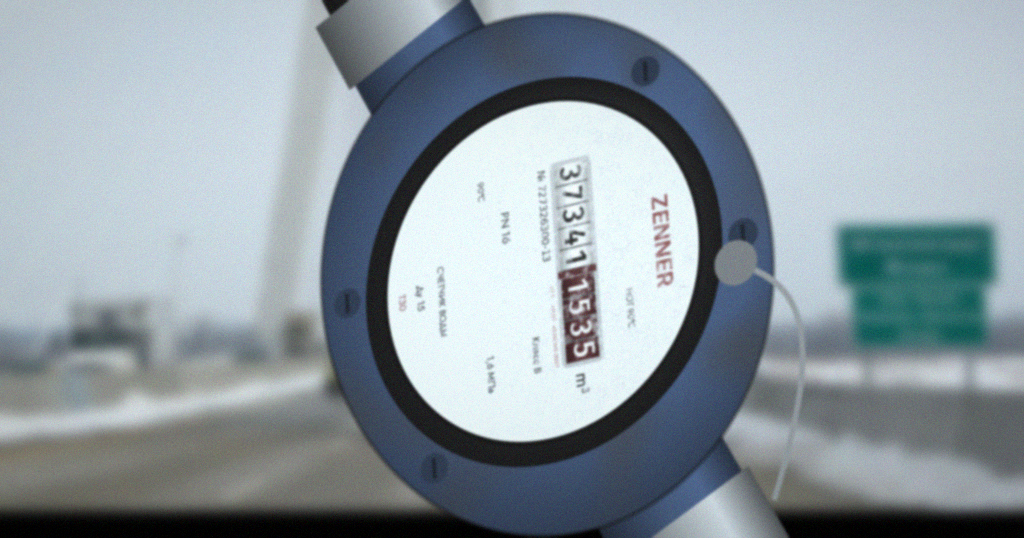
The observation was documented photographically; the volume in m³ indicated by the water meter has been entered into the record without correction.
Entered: 37341.1535 m³
